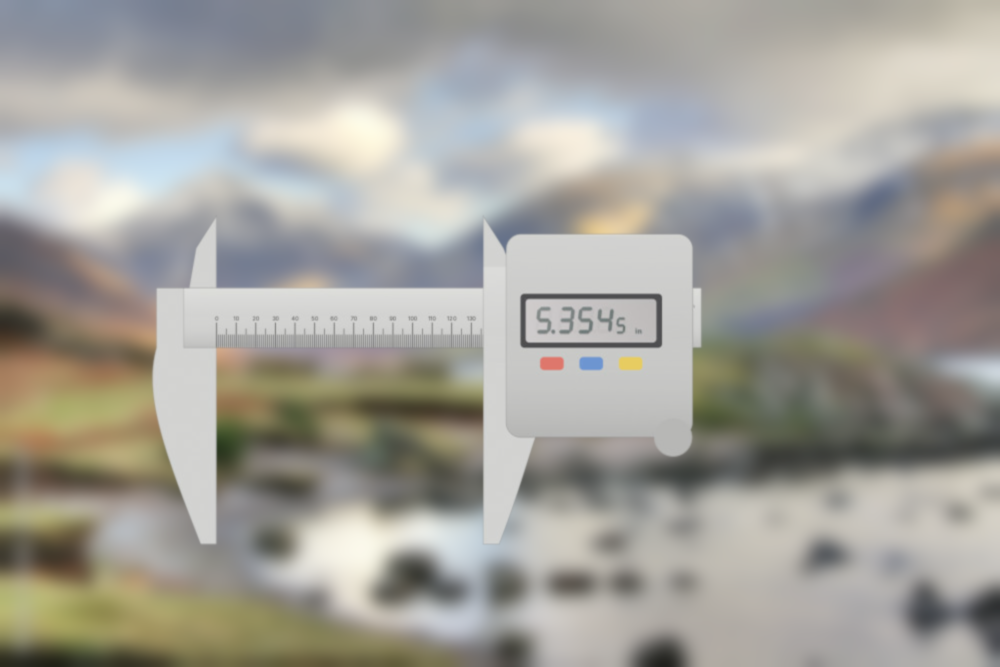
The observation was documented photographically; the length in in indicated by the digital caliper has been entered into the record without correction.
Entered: 5.3545 in
